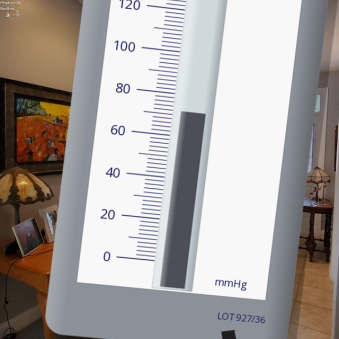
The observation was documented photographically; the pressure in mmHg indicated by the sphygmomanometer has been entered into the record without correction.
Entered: 72 mmHg
